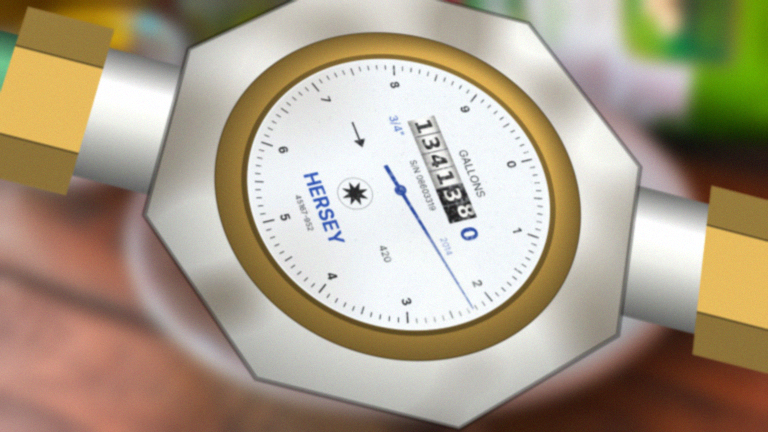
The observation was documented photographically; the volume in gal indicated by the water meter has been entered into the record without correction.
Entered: 1341382.2 gal
